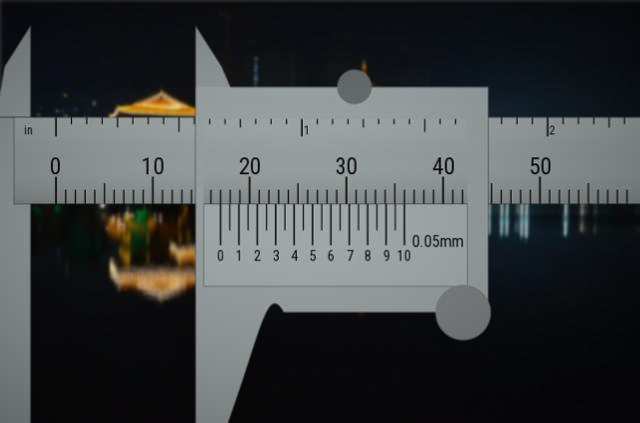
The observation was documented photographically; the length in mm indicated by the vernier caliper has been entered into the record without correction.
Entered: 17.0 mm
